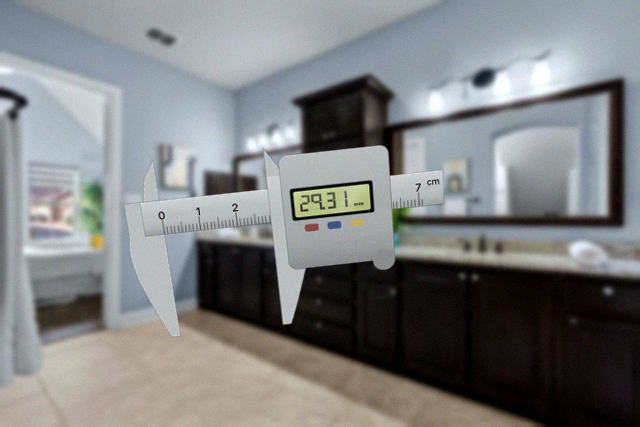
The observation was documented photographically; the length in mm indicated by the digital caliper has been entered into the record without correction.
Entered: 29.31 mm
